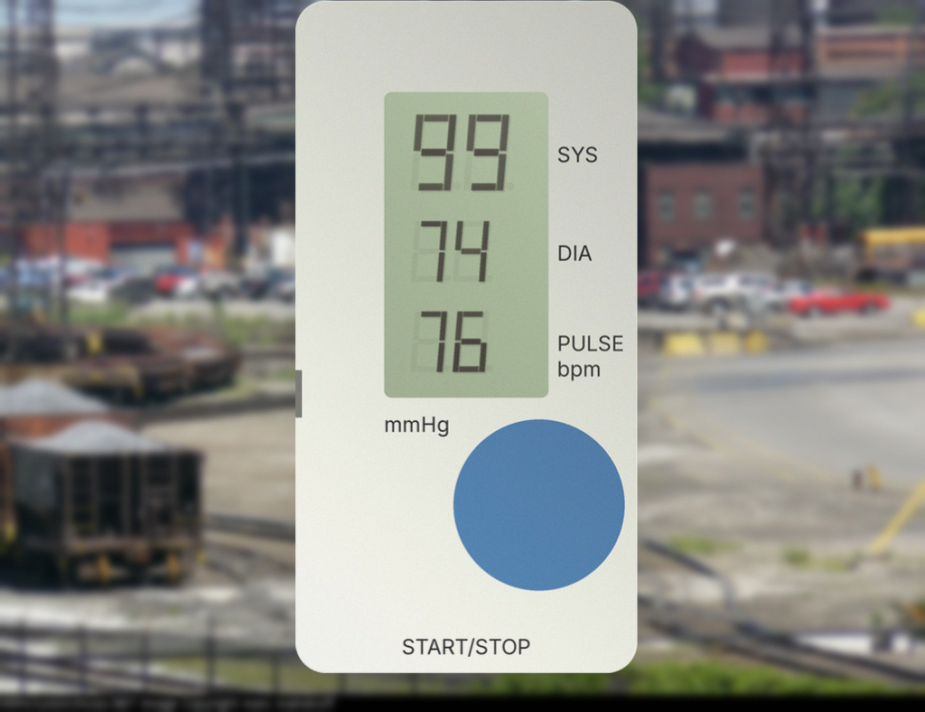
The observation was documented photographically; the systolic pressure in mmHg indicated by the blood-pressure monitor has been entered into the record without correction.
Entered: 99 mmHg
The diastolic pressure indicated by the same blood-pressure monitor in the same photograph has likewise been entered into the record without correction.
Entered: 74 mmHg
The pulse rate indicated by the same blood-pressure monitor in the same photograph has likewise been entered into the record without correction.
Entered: 76 bpm
